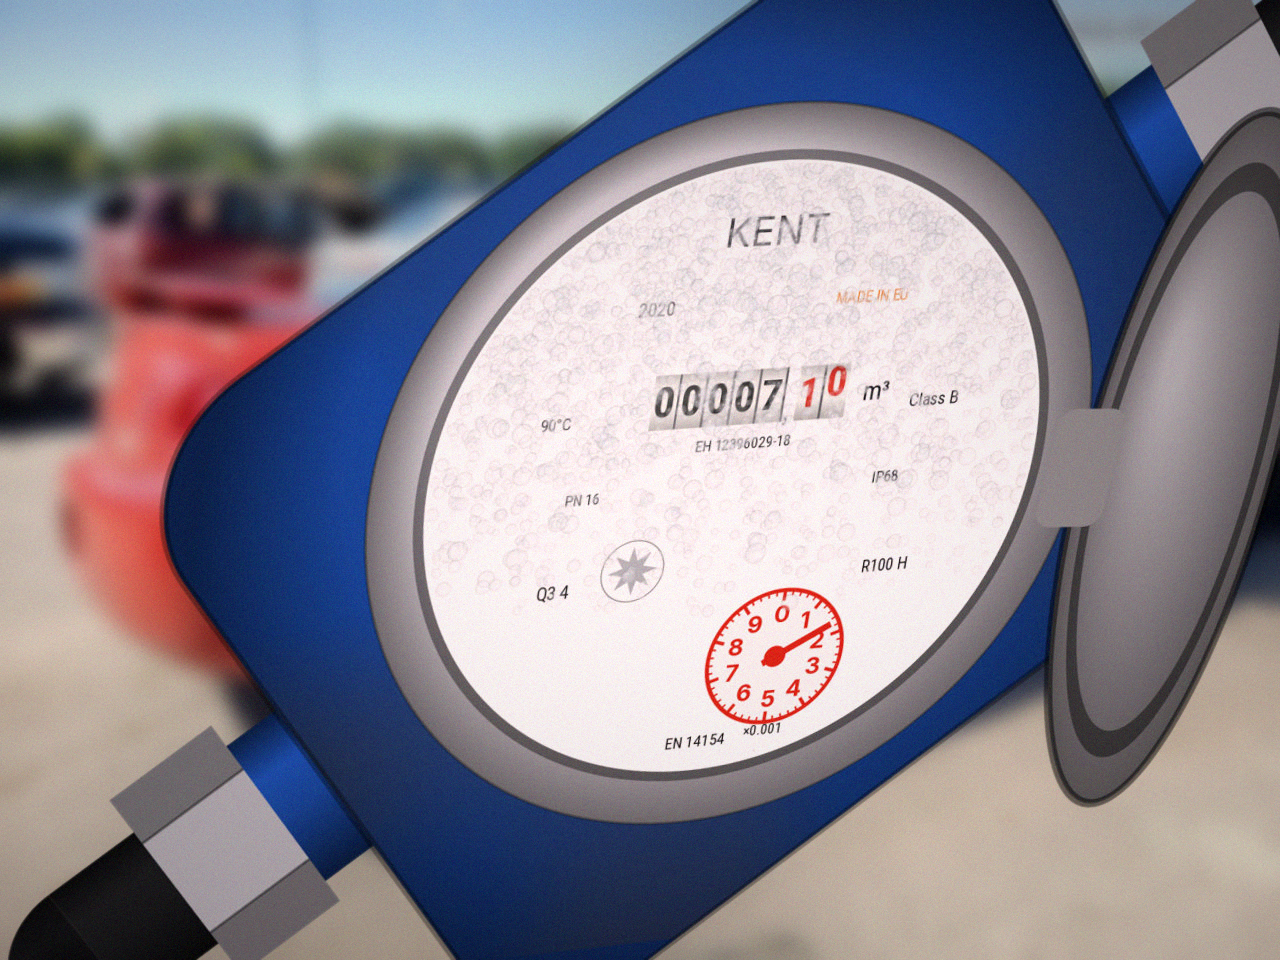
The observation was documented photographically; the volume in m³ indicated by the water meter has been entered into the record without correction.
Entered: 7.101 m³
